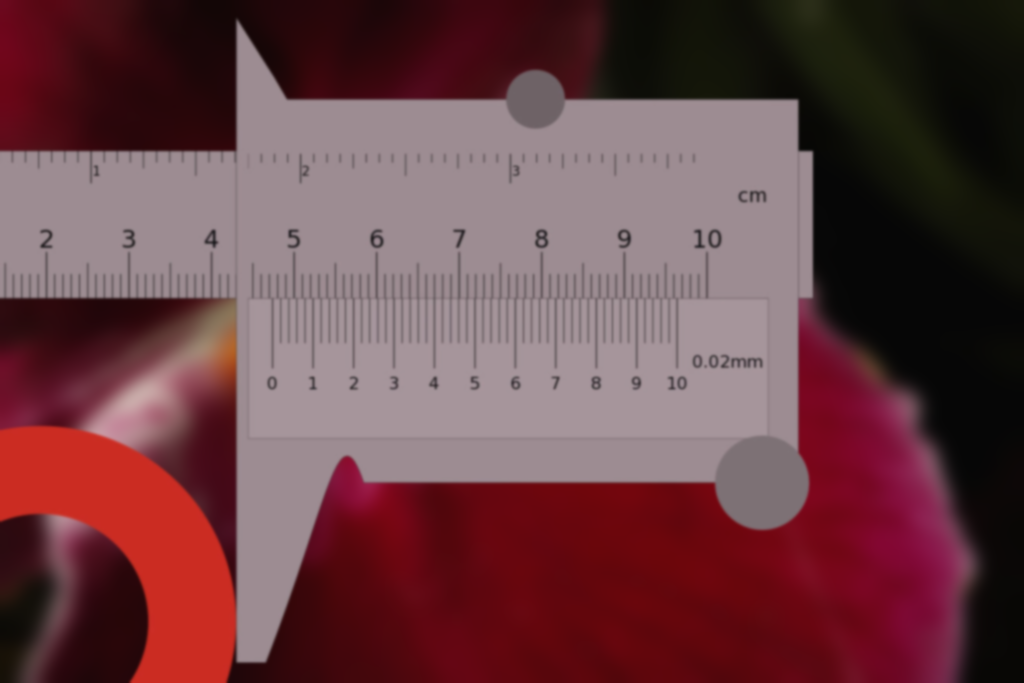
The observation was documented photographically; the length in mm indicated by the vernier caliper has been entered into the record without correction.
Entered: 47.4 mm
